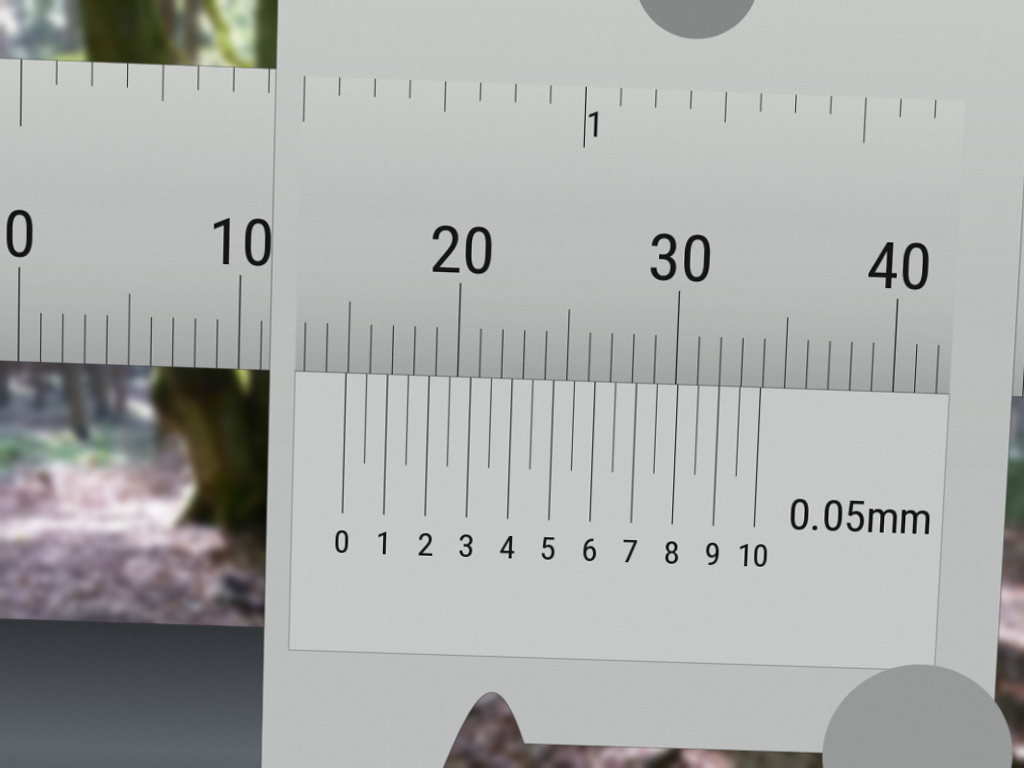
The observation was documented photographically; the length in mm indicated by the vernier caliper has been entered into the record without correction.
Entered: 14.9 mm
